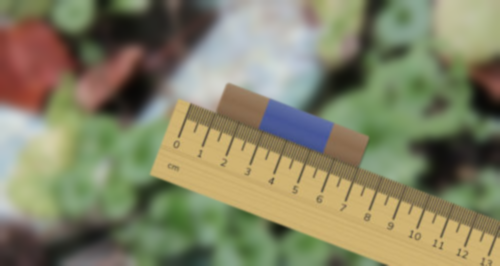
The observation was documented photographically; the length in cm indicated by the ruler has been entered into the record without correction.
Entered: 6 cm
